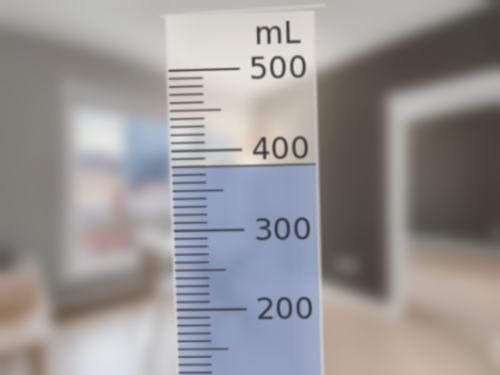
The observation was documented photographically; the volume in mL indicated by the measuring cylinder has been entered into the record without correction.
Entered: 380 mL
